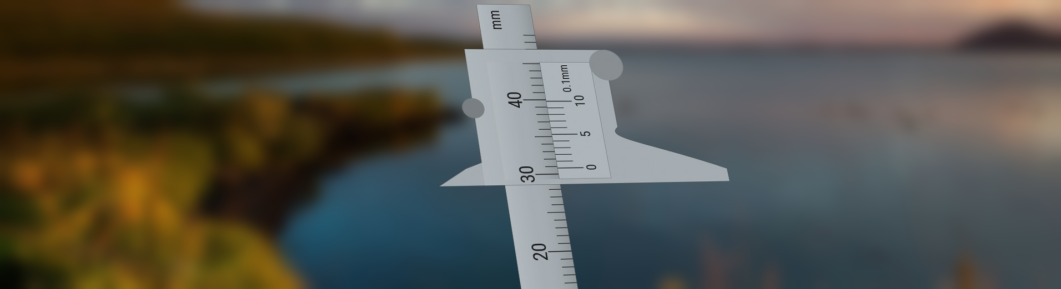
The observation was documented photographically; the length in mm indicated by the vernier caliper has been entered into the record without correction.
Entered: 30.8 mm
